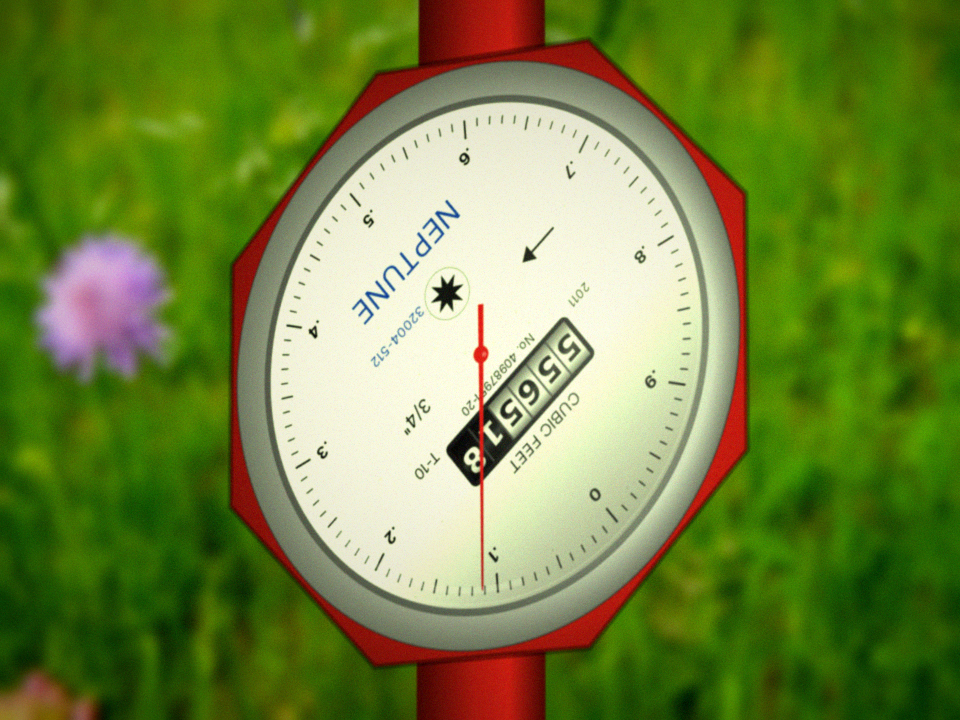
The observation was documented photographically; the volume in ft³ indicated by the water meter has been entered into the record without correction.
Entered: 556518.11 ft³
